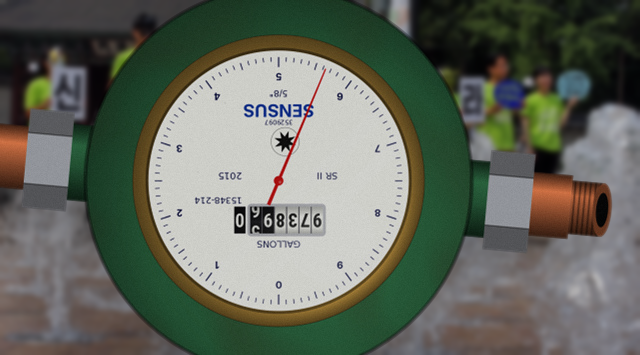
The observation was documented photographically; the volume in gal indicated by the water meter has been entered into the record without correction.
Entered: 9738955.6 gal
